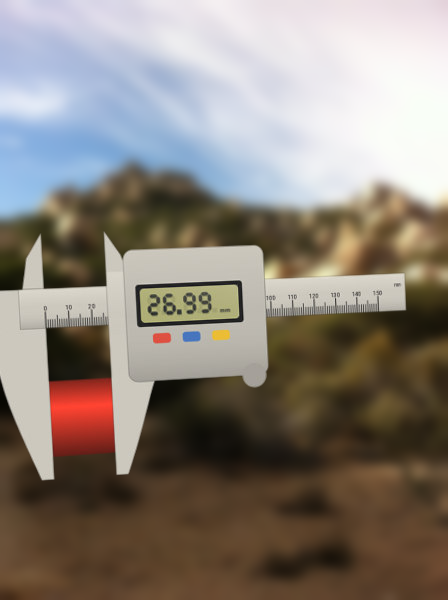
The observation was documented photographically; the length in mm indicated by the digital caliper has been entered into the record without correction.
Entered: 26.99 mm
